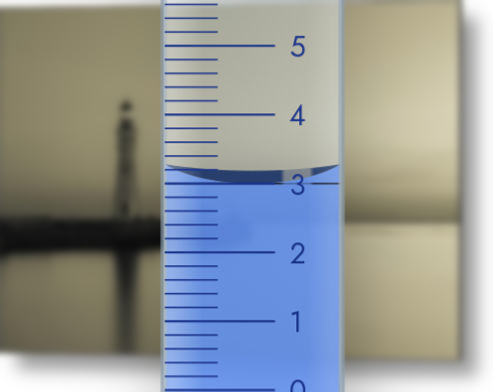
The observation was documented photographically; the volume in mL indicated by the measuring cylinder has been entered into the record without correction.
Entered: 3 mL
